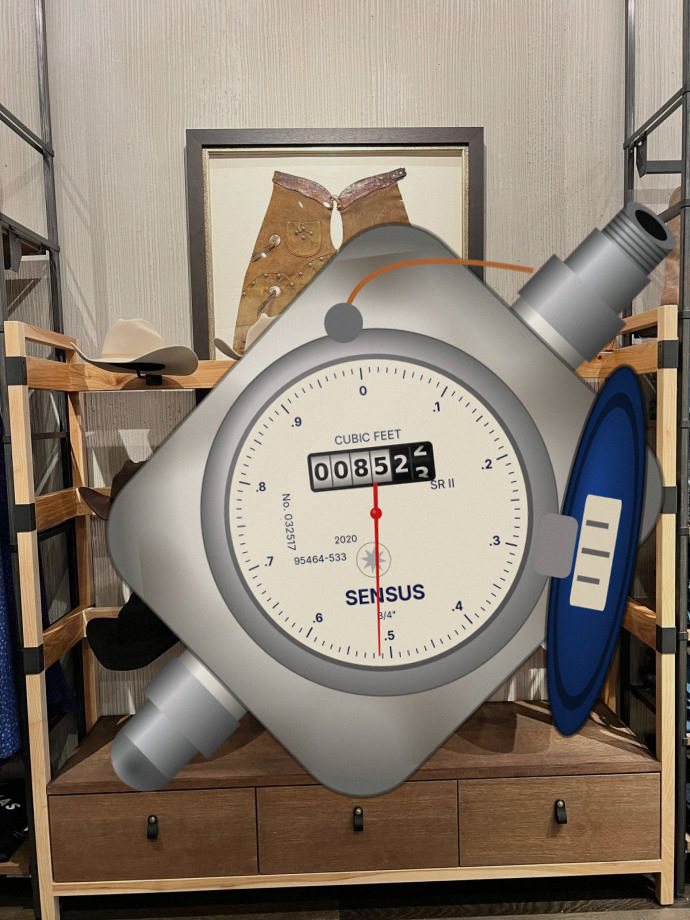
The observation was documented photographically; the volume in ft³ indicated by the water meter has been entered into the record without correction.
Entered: 8522.51 ft³
